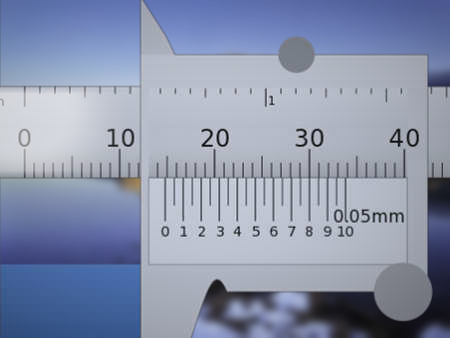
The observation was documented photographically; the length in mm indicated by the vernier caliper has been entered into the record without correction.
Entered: 14.8 mm
